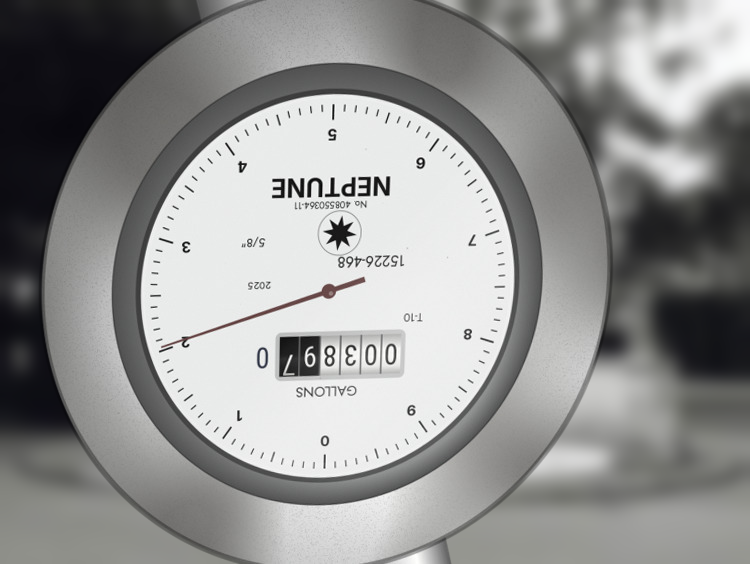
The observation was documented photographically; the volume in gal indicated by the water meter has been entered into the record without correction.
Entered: 38972.0 gal
